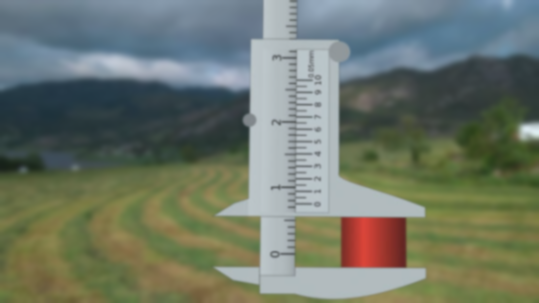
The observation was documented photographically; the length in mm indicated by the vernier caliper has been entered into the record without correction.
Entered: 7.5 mm
